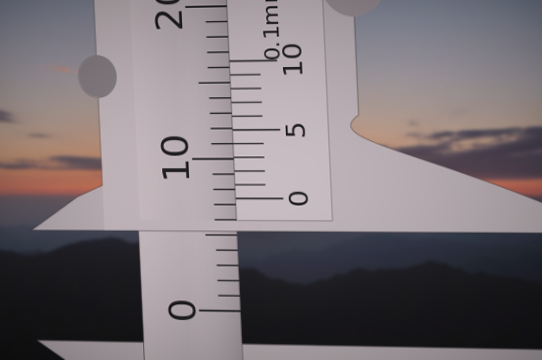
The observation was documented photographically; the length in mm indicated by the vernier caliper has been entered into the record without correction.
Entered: 7.4 mm
